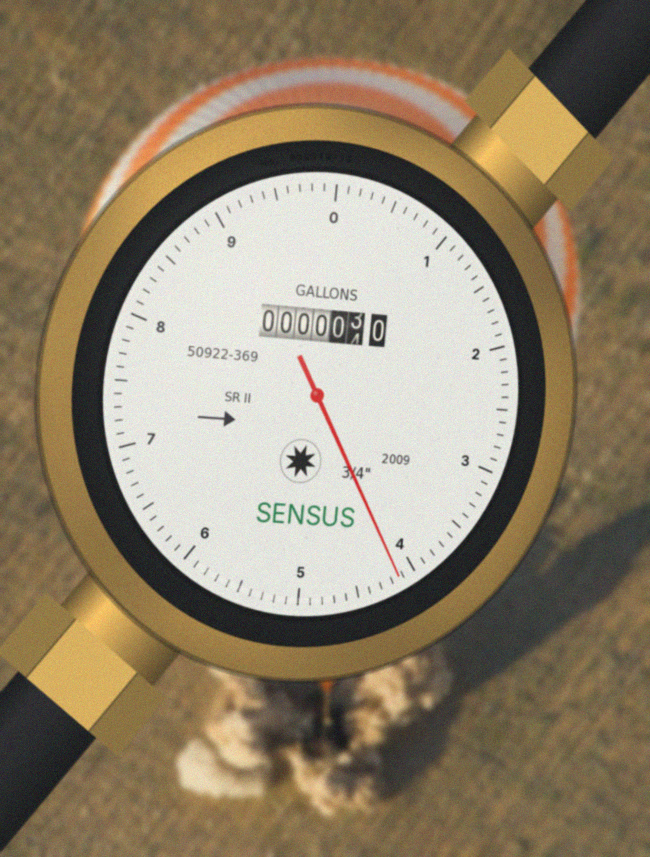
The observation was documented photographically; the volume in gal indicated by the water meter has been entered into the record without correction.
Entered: 34.1 gal
